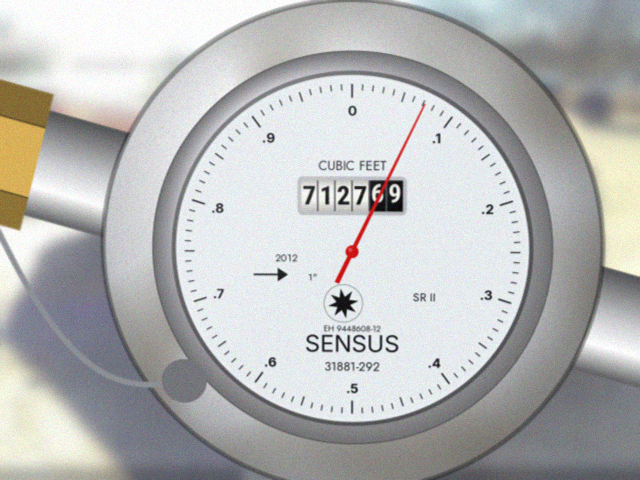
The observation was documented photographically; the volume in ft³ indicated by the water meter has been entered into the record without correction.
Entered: 712769.07 ft³
